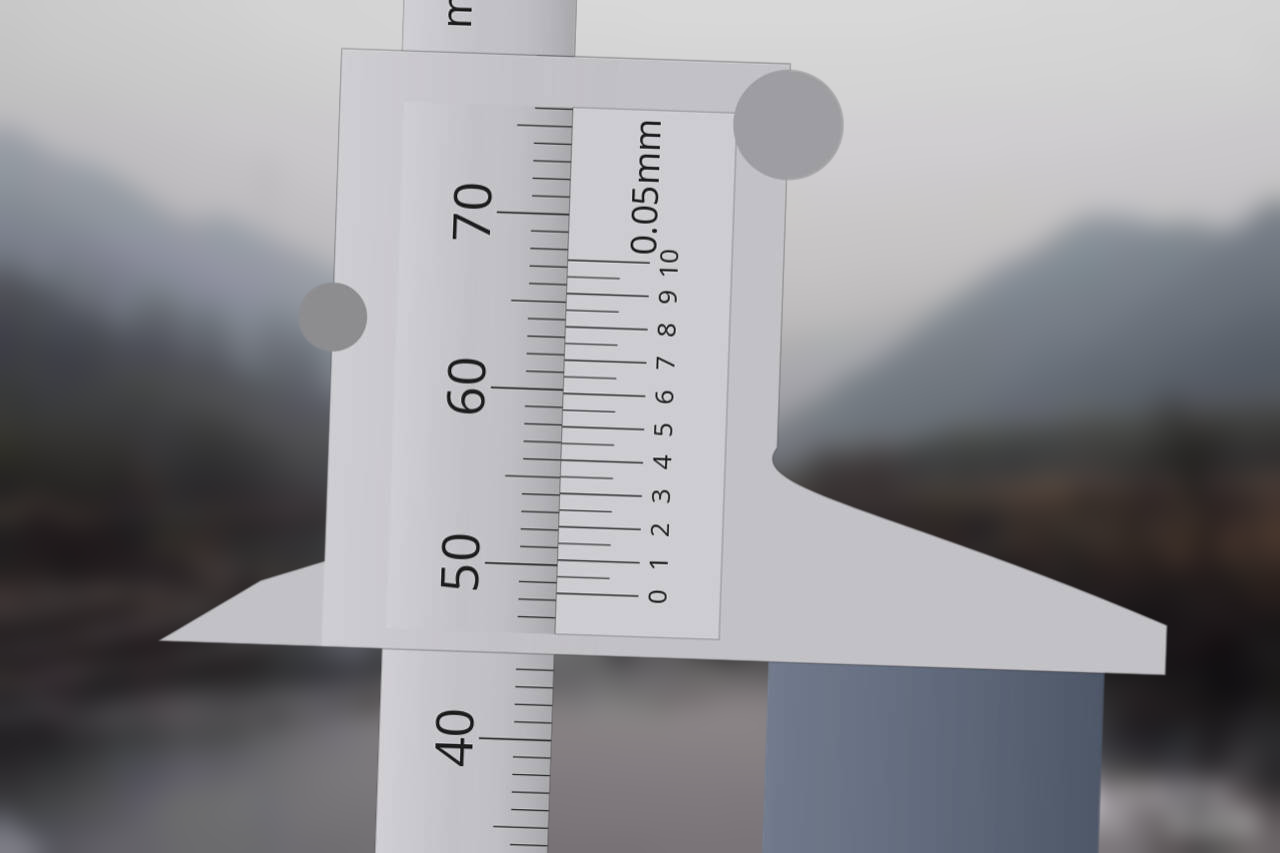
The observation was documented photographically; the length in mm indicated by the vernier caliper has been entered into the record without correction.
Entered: 48.4 mm
